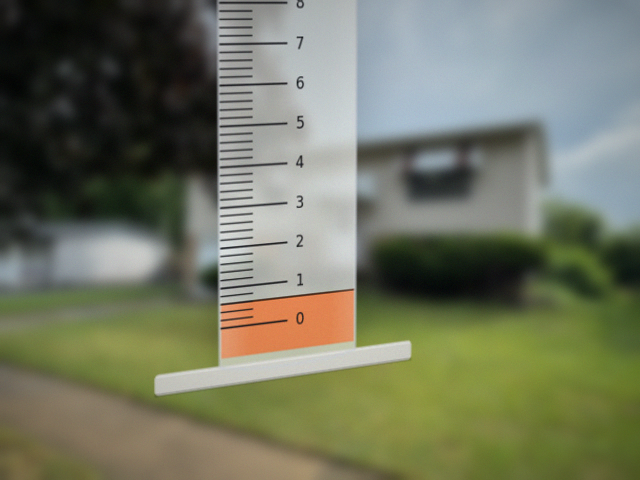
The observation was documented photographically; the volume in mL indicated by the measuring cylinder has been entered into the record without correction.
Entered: 0.6 mL
